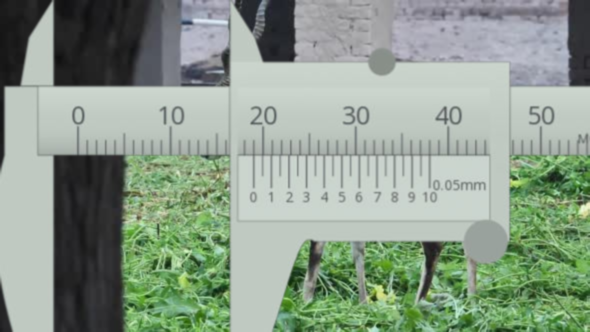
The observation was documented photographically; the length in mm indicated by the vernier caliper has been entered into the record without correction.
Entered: 19.0 mm
